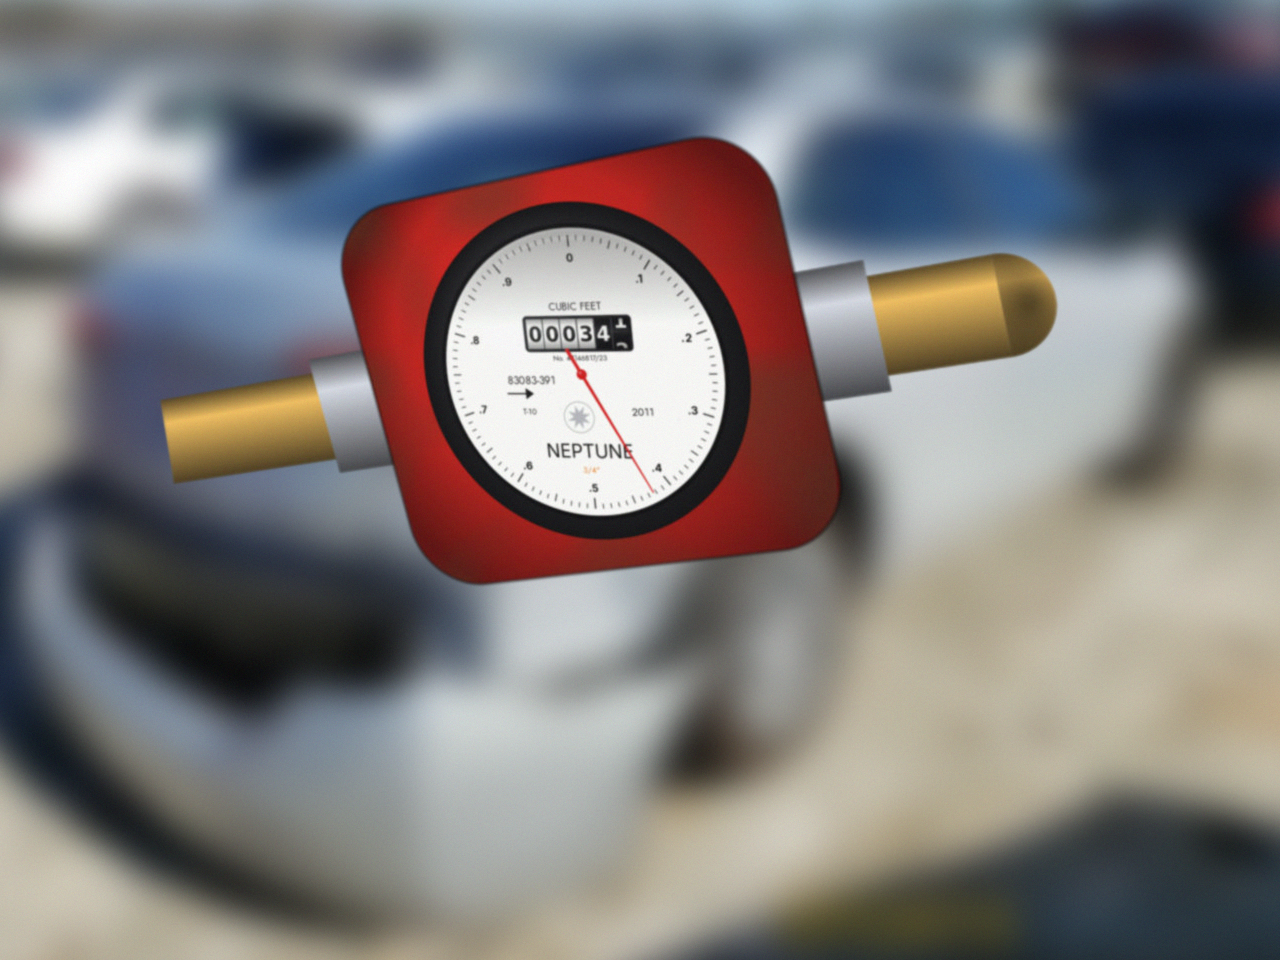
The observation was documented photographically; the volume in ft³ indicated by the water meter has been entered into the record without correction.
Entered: 341.42 ft³
